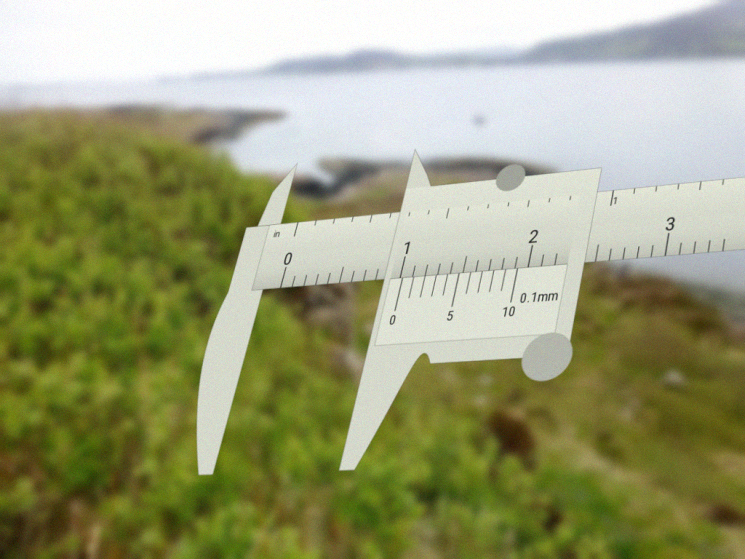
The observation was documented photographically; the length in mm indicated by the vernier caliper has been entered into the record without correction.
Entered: 10.2 mm
